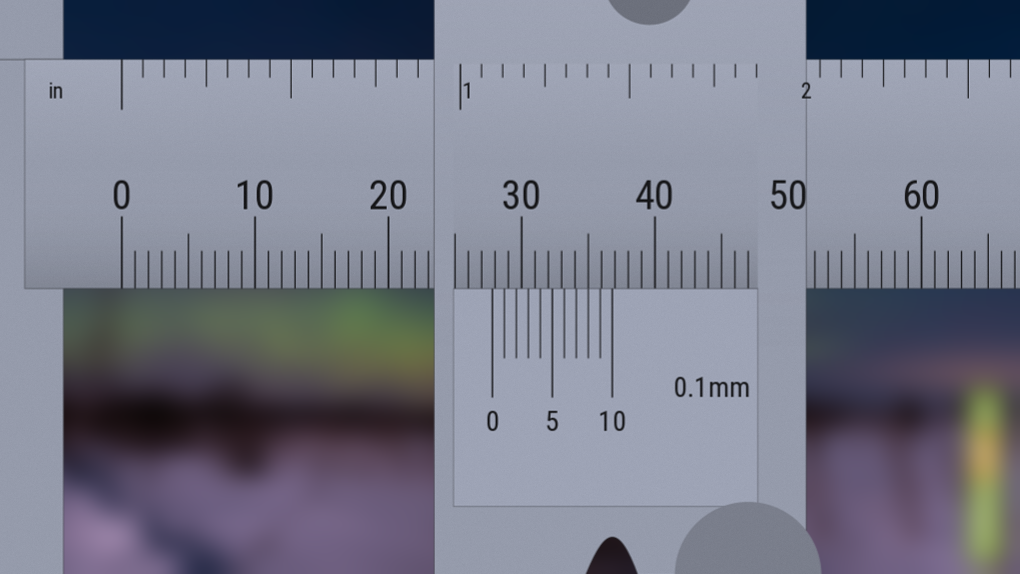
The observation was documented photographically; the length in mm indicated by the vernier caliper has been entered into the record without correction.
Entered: 27.8 mm
